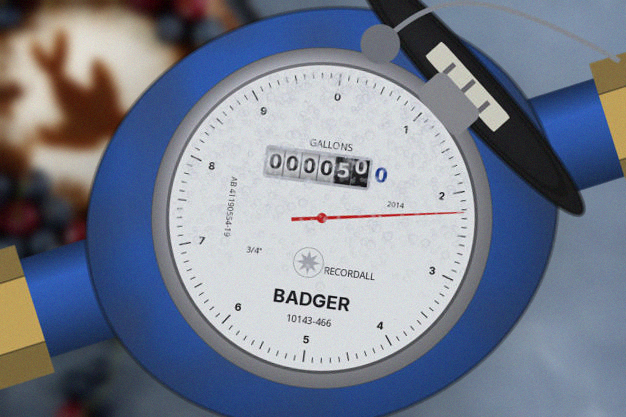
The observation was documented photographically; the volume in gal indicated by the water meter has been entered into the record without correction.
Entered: 502.2 gal
